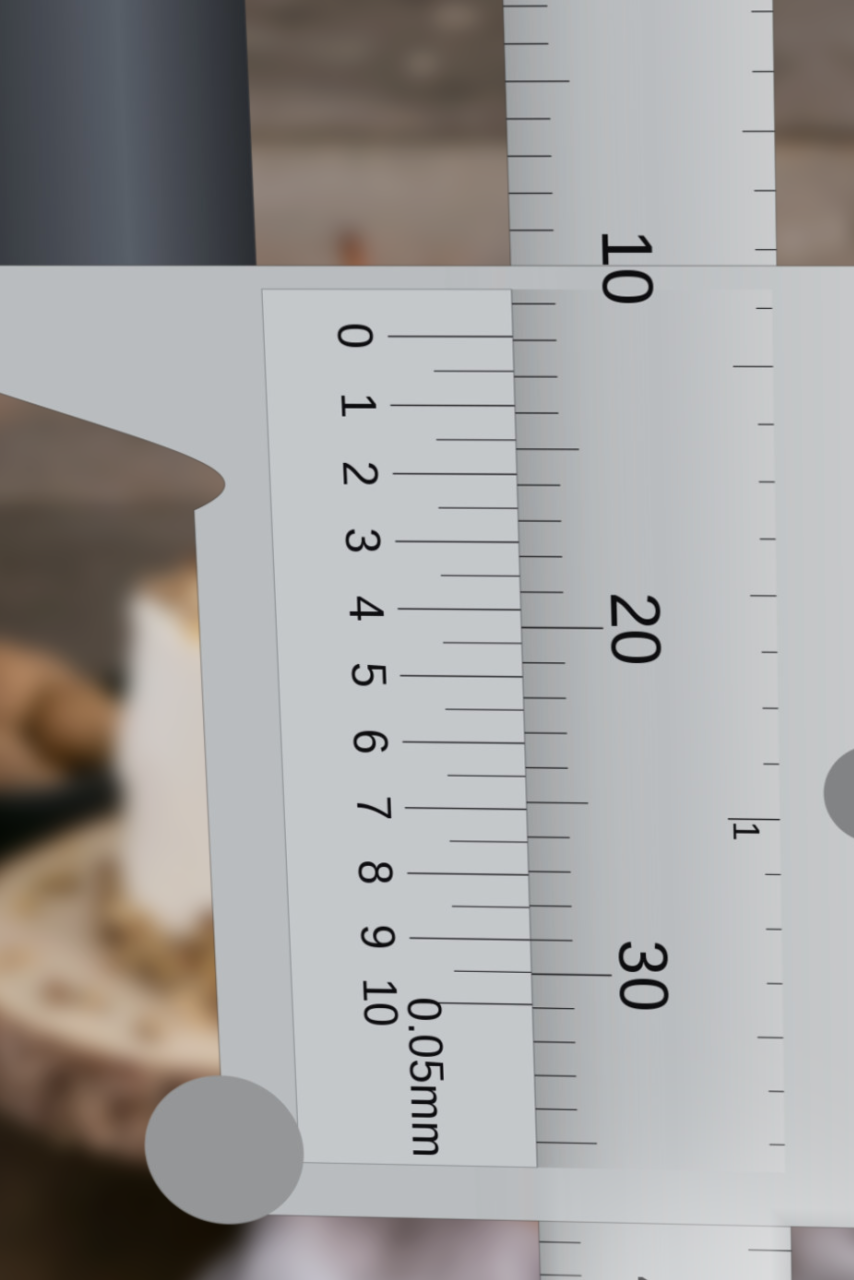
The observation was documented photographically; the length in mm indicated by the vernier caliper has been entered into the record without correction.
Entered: 11.90 mm
